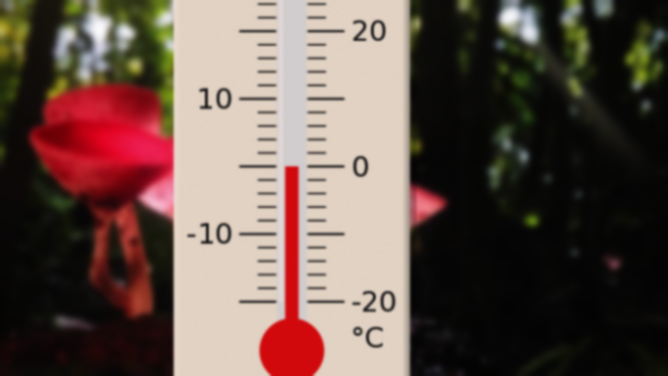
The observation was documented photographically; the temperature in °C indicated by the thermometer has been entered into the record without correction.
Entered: 0 °C
